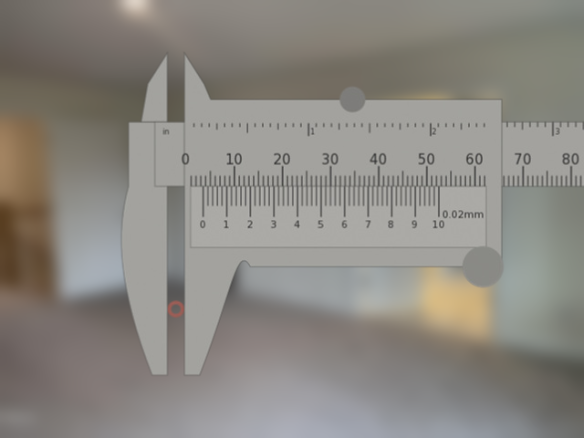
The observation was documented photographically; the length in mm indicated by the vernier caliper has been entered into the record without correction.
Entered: 3.5 mm
